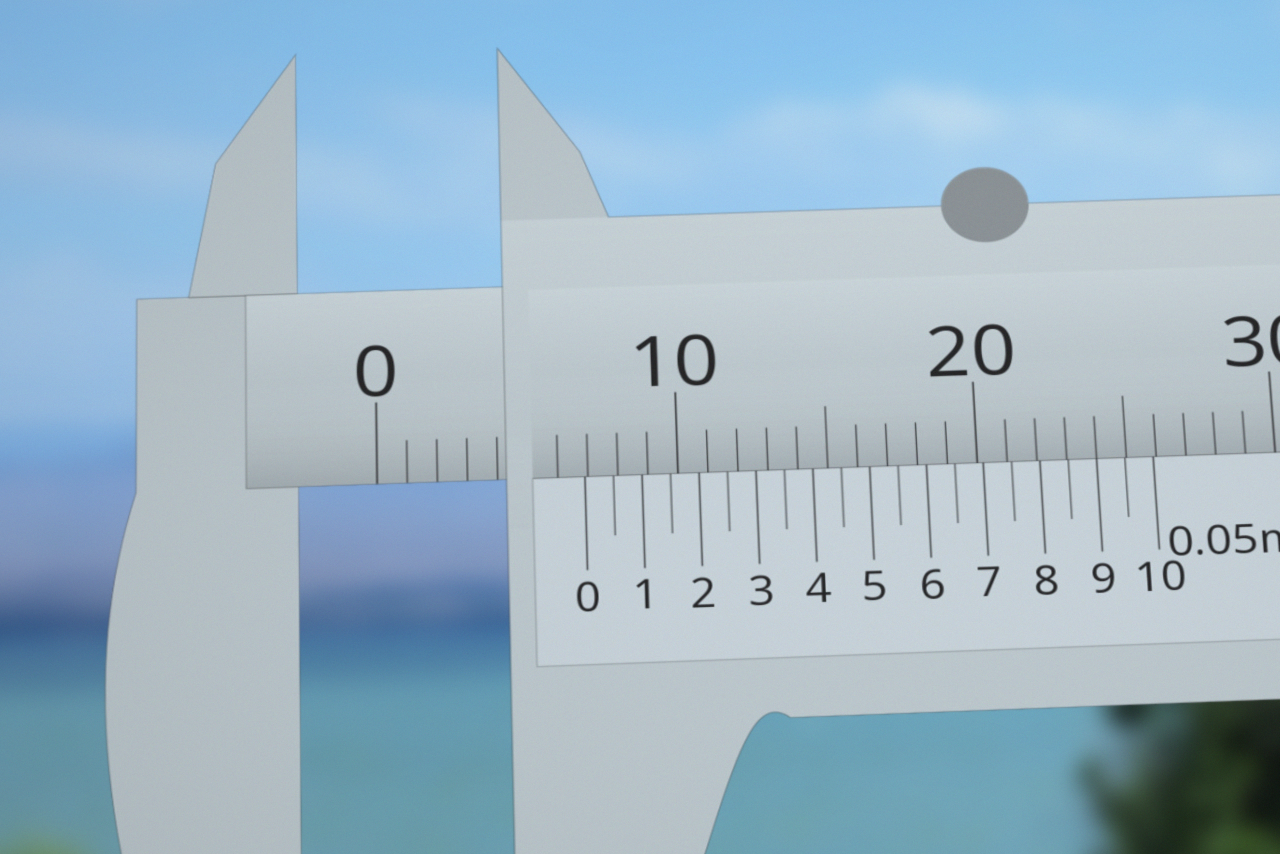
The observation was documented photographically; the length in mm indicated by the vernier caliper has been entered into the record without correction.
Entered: 6.90 mm
